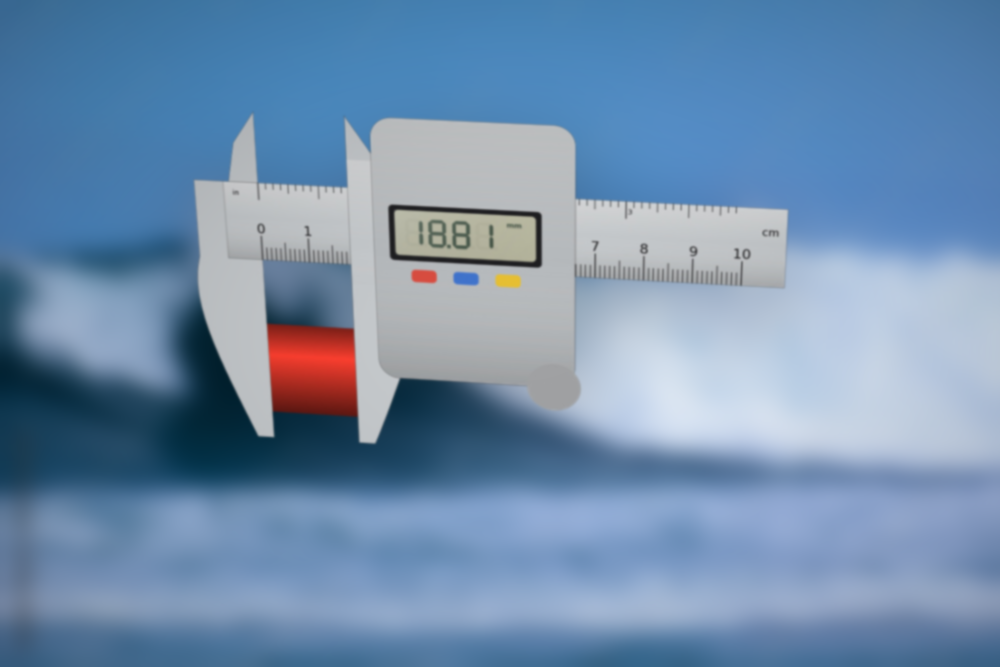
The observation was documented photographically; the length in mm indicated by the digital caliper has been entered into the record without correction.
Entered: 18.81 mm
